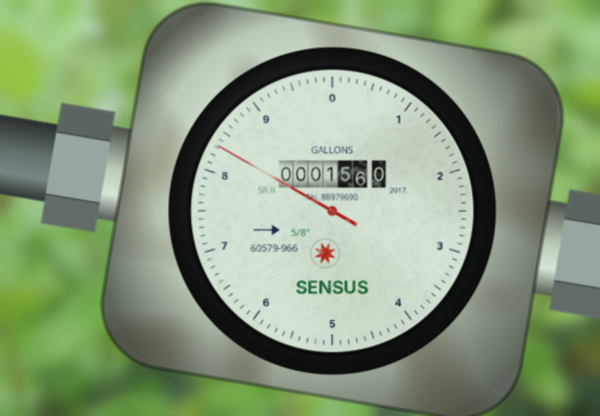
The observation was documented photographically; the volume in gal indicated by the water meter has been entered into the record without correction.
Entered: 1558.3 gal
